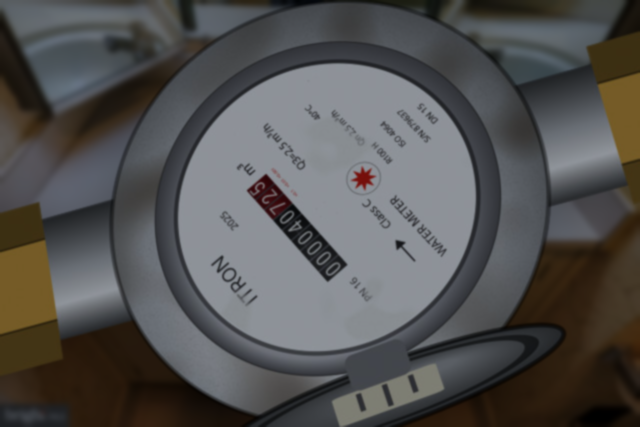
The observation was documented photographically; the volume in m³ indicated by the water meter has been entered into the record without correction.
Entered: 40.725 m³
